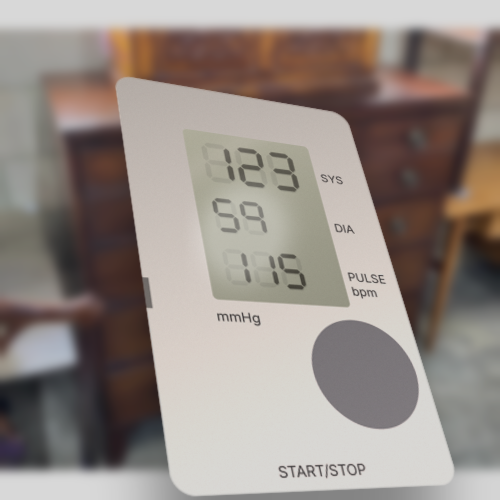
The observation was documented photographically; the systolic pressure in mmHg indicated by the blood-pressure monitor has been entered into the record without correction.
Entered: 123 mmHg
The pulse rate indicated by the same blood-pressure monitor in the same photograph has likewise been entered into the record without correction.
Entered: 115 bpm
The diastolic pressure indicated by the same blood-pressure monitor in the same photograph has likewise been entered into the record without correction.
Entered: 59 mmHg
